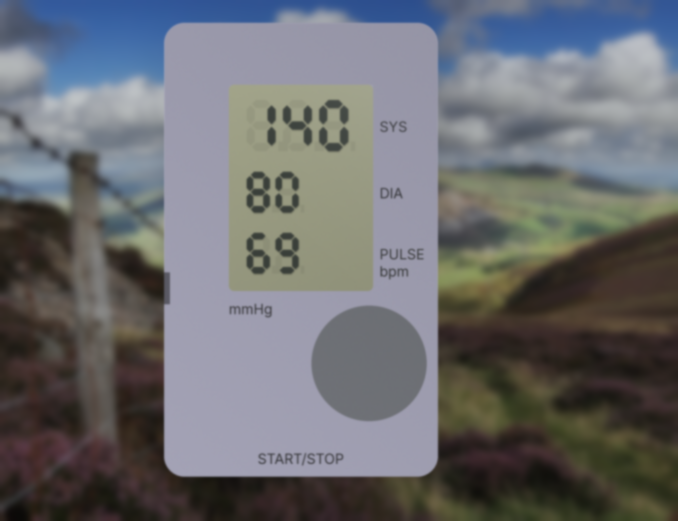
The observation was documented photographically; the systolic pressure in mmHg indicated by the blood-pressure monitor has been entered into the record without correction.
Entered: 140 mmHg
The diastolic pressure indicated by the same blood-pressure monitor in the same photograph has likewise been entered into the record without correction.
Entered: 80 mmHg
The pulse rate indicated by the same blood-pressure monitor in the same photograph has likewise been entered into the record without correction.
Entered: 69 bpm
